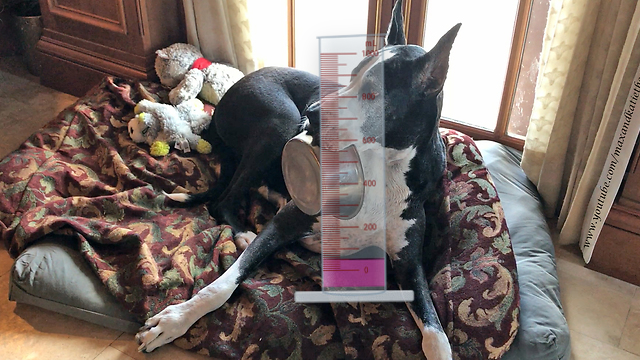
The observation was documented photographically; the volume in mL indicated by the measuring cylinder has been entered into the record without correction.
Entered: 50 mL
